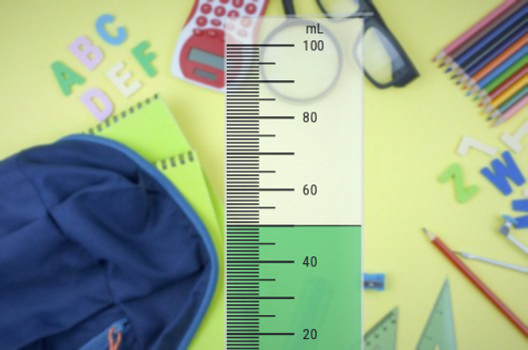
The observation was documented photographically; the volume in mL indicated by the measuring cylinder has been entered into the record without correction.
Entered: 50 mL
